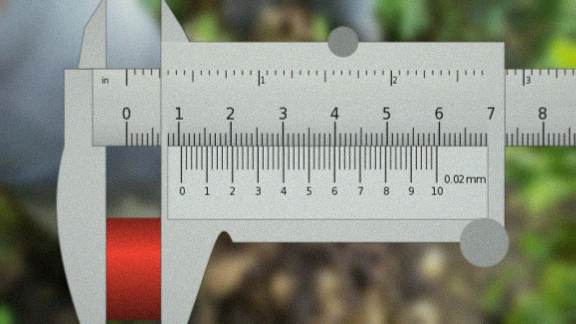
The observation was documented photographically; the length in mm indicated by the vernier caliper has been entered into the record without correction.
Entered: 10.5 mm
